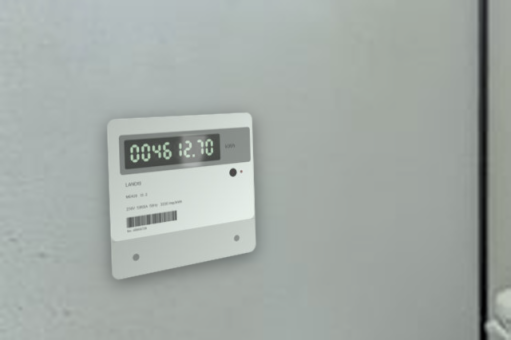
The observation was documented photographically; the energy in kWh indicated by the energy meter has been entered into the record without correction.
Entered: 4612.70 kWh
